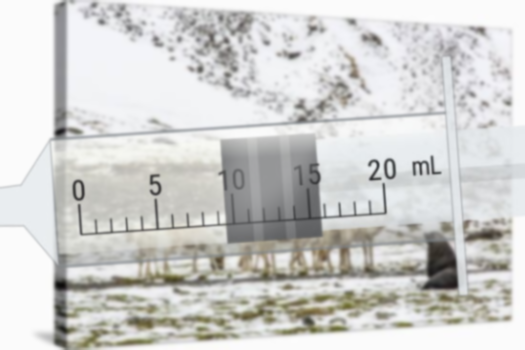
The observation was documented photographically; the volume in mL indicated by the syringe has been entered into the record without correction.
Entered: 9.5 mL
